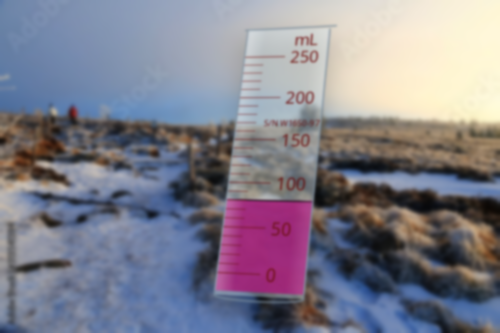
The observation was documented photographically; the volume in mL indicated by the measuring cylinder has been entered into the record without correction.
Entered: 80 mL
